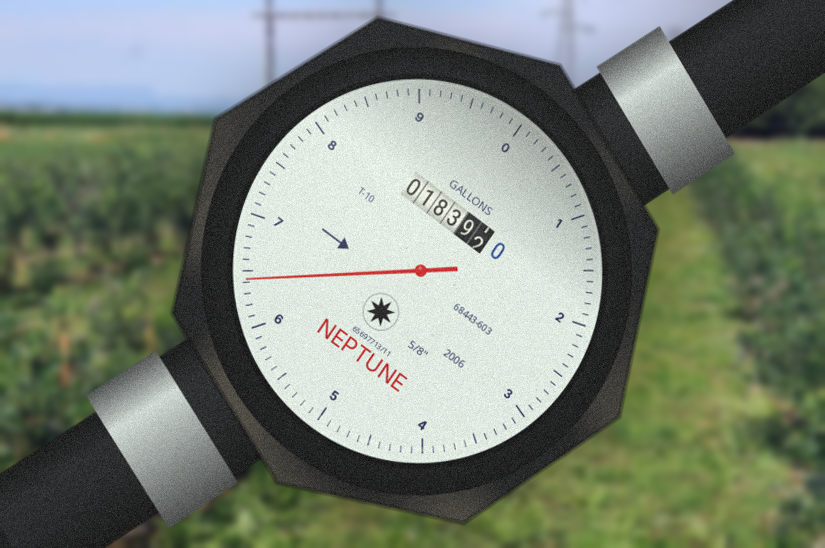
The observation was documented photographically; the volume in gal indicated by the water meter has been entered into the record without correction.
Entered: 183916.4 gal
